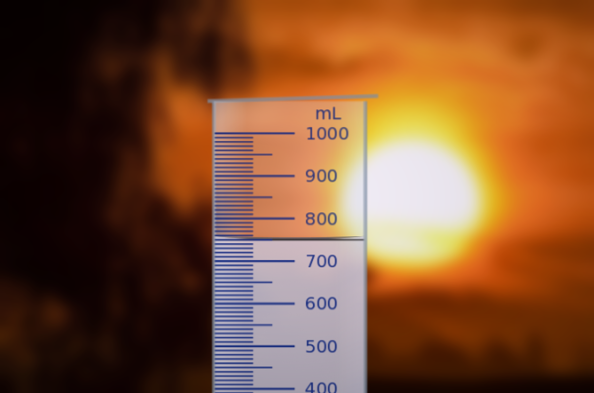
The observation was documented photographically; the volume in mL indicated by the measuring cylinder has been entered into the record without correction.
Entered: 750 mL
